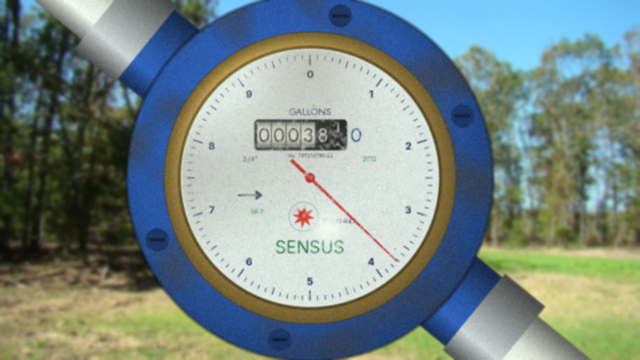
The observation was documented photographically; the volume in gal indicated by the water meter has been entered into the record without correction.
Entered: 3813.7 gal
